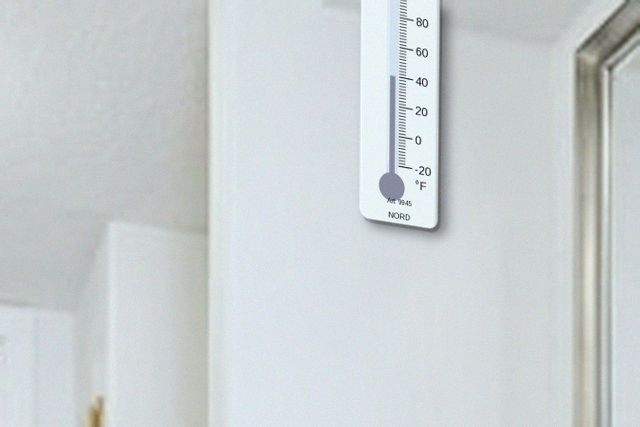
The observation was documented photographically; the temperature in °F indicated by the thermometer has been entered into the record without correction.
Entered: 40 °F
